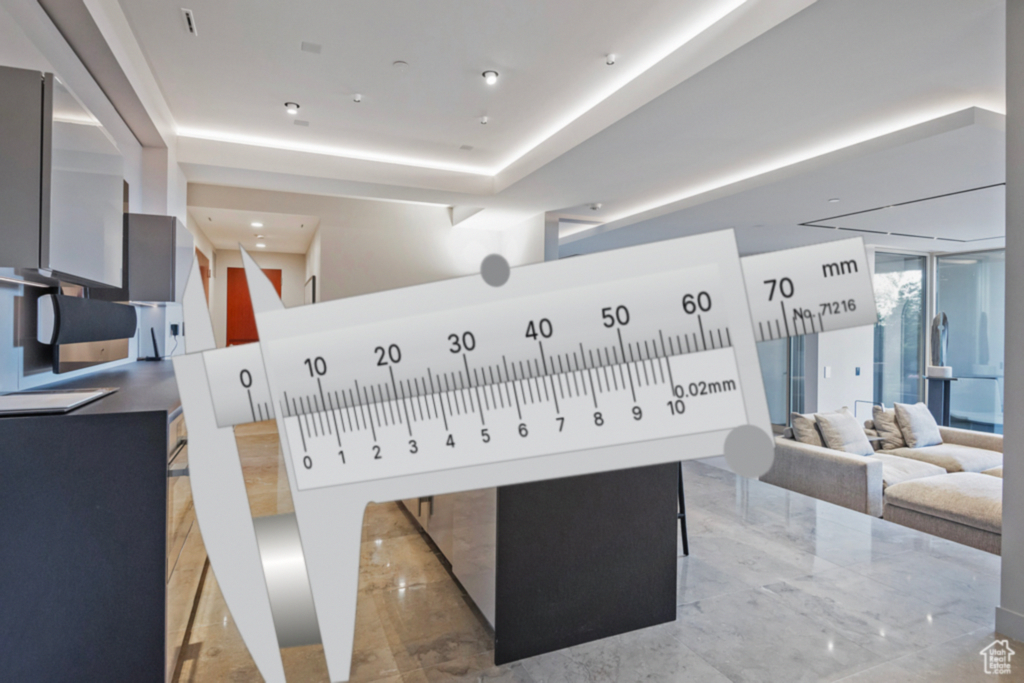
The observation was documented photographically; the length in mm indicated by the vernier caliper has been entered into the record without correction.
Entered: 6.2 mm
